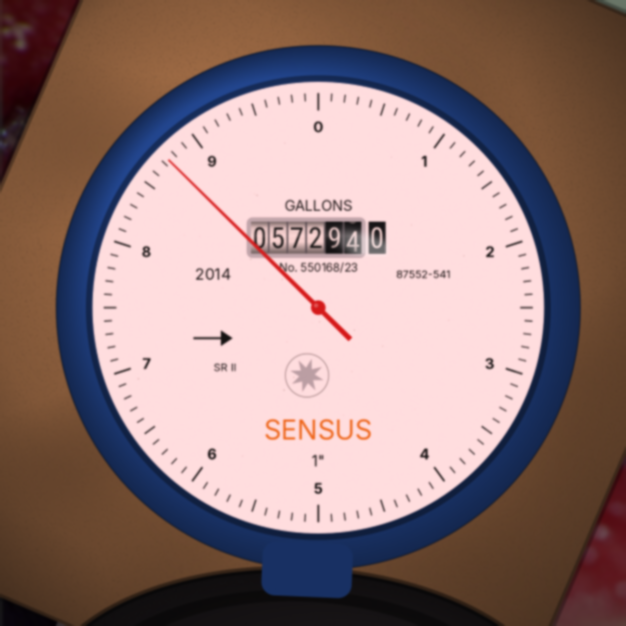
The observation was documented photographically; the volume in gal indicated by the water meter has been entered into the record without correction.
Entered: 572938.7 gal
